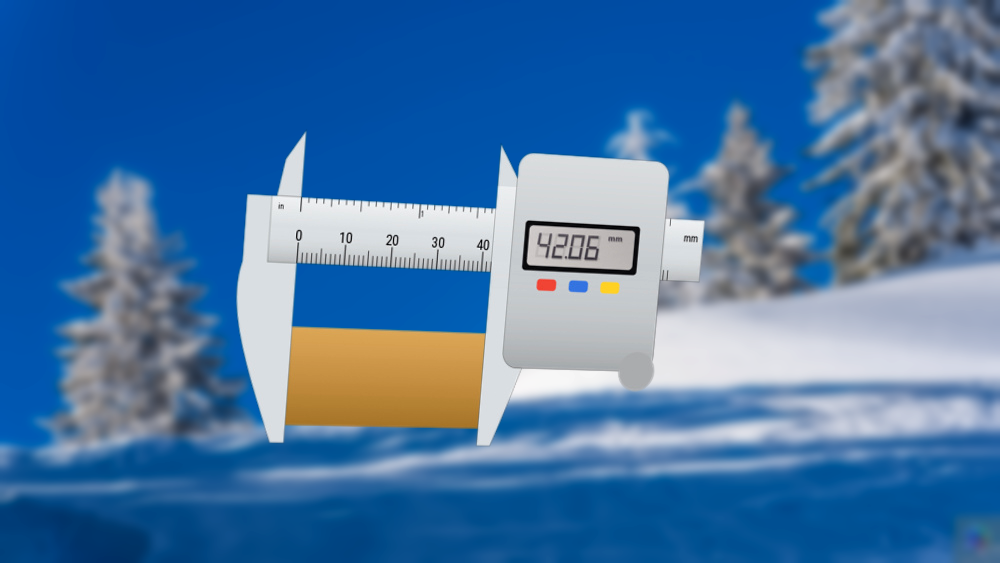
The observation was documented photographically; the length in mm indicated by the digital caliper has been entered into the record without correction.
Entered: 42.06 mm
